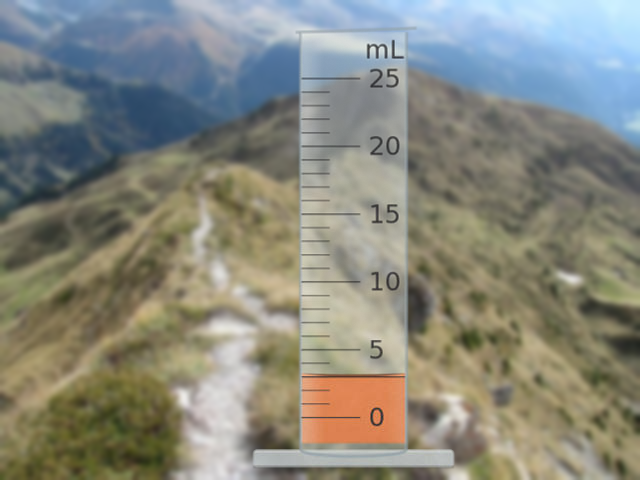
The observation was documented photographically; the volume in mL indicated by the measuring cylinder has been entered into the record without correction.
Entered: 3 mL
